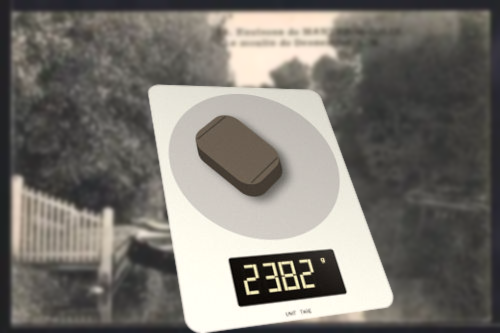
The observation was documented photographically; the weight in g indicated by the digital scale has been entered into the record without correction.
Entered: 2382 g
